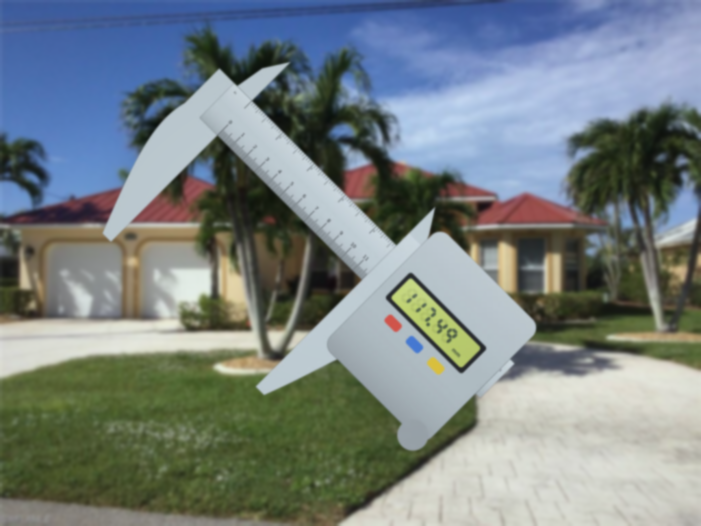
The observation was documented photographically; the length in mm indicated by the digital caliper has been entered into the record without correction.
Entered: 117.49 mm
